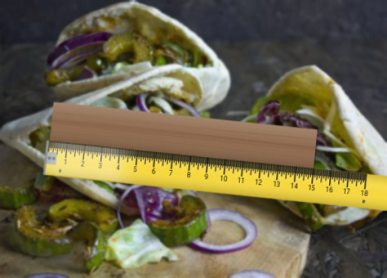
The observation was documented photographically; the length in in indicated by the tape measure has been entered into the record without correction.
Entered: 15 in
